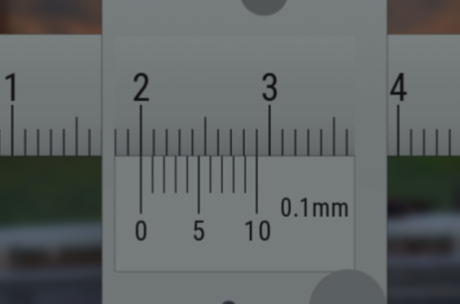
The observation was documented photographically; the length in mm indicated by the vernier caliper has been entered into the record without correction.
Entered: 20.0 mm
